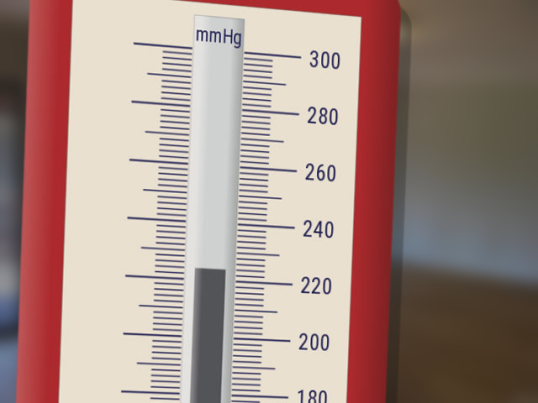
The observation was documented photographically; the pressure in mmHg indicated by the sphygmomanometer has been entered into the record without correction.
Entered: 224 mmHg
